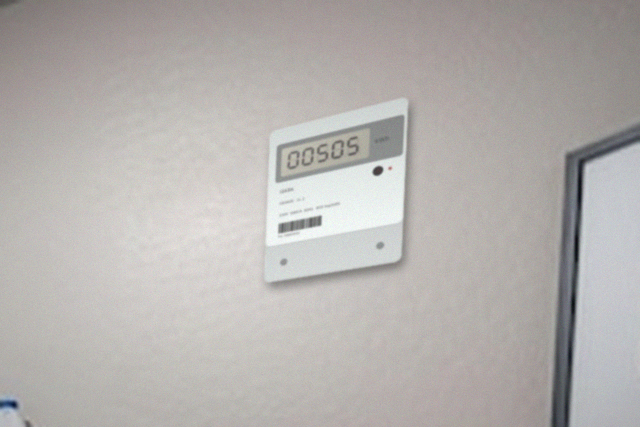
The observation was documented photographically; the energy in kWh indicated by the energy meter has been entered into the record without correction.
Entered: 505 kWh
